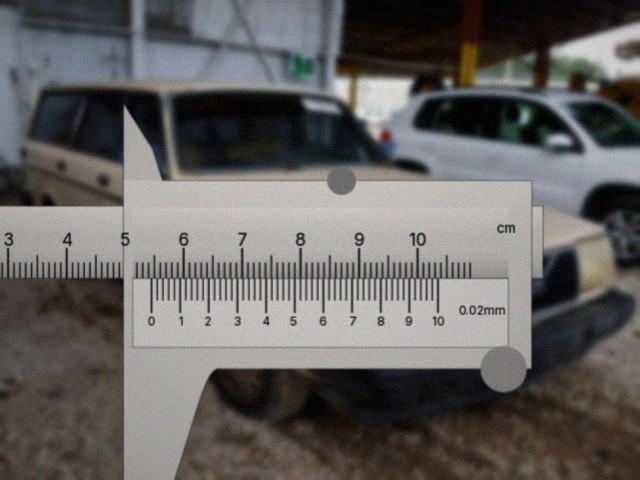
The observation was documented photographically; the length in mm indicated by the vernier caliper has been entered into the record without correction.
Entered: 54.5 mm
